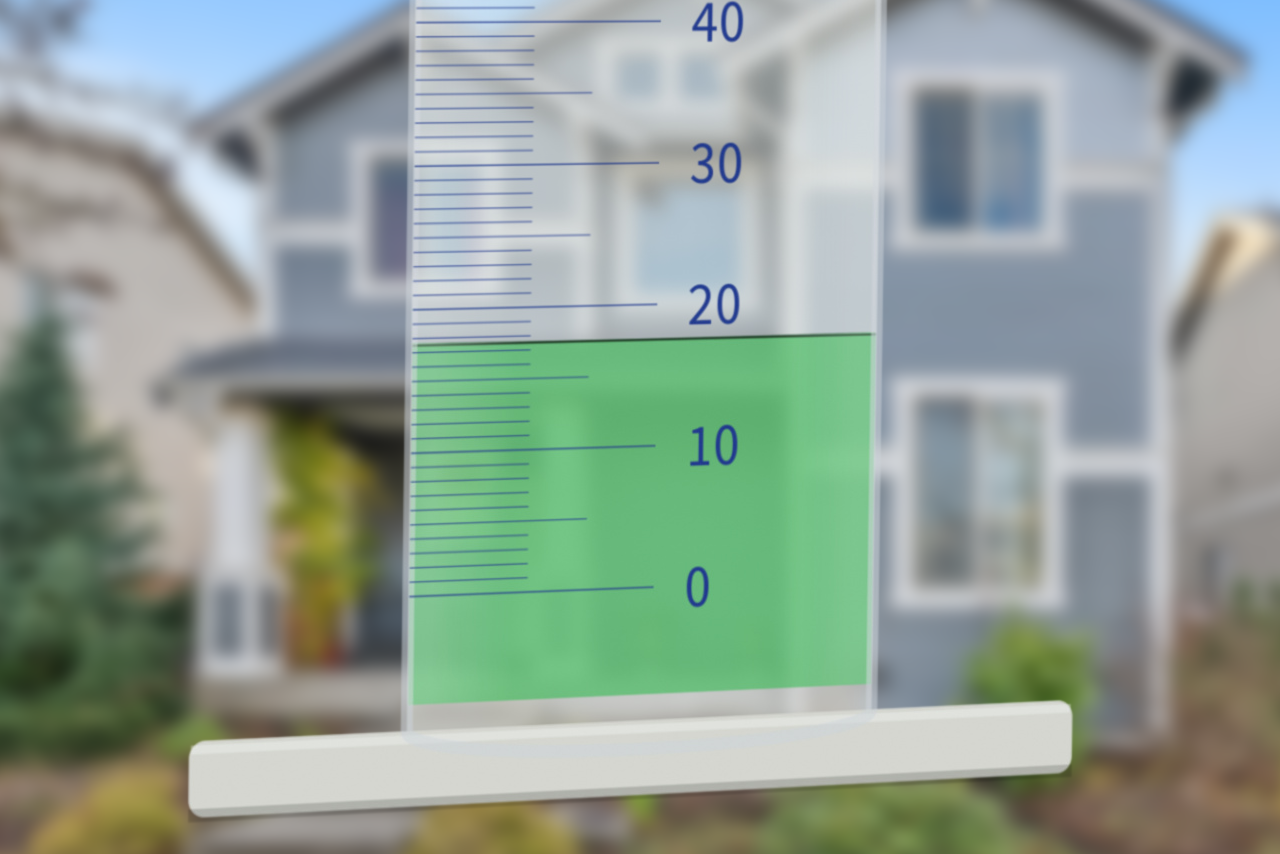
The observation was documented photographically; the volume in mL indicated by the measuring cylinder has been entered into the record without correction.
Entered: 17.5 mL
